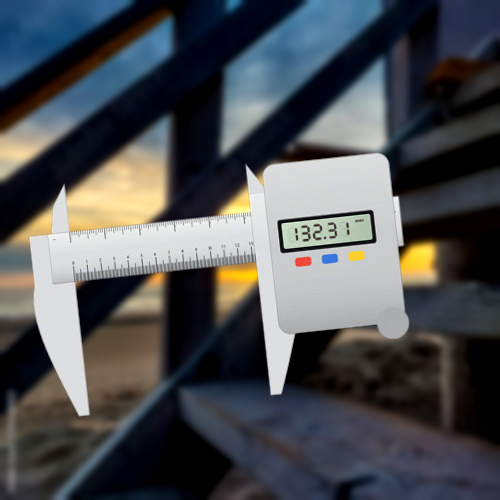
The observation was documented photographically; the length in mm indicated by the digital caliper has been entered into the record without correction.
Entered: 132.31 mm
